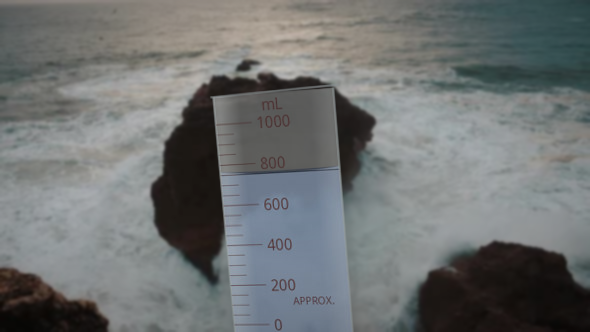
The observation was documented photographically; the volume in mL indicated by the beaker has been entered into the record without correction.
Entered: 750 mL
